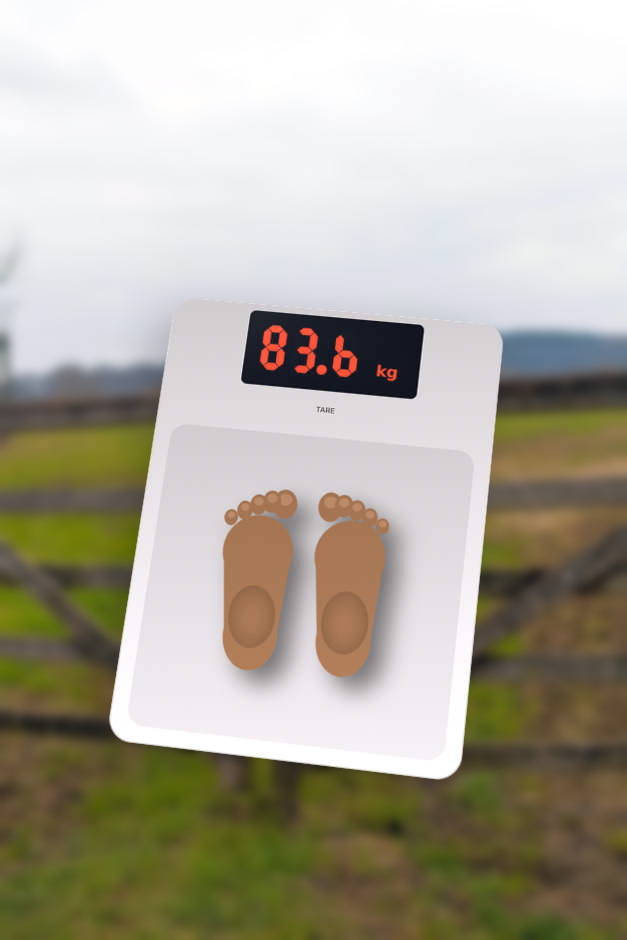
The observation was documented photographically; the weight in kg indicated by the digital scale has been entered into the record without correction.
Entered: 83.6 kg
